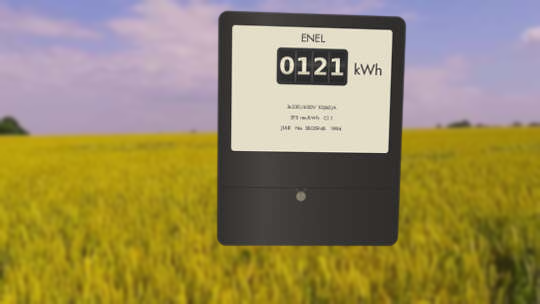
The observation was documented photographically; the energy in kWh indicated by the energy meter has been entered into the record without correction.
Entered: 121 kWh
